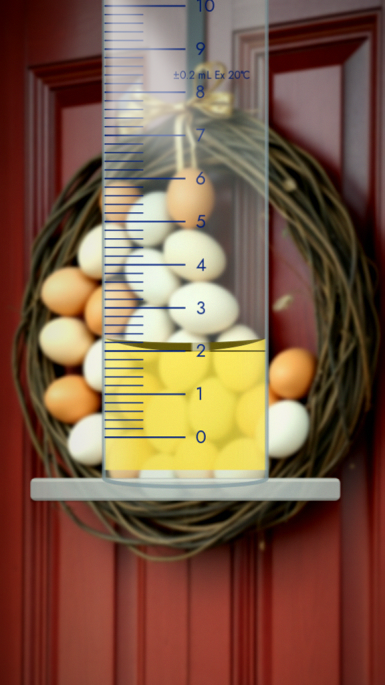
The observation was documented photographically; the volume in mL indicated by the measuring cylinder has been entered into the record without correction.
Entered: 2 mL
